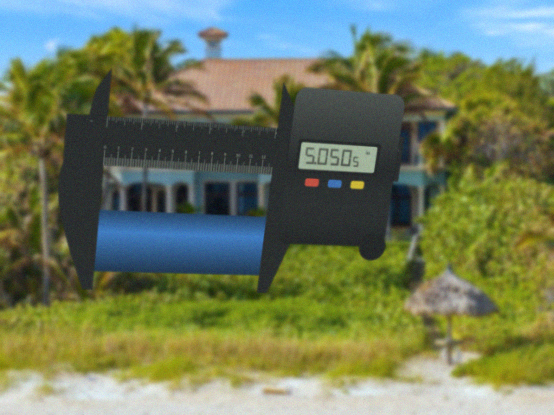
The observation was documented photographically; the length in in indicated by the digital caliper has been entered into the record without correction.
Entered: 5.0505 in
